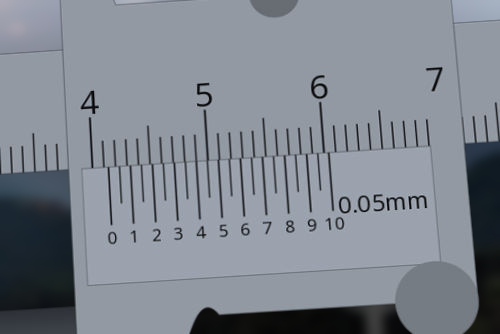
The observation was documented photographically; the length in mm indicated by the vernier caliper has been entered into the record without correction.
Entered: 41.4 mm
